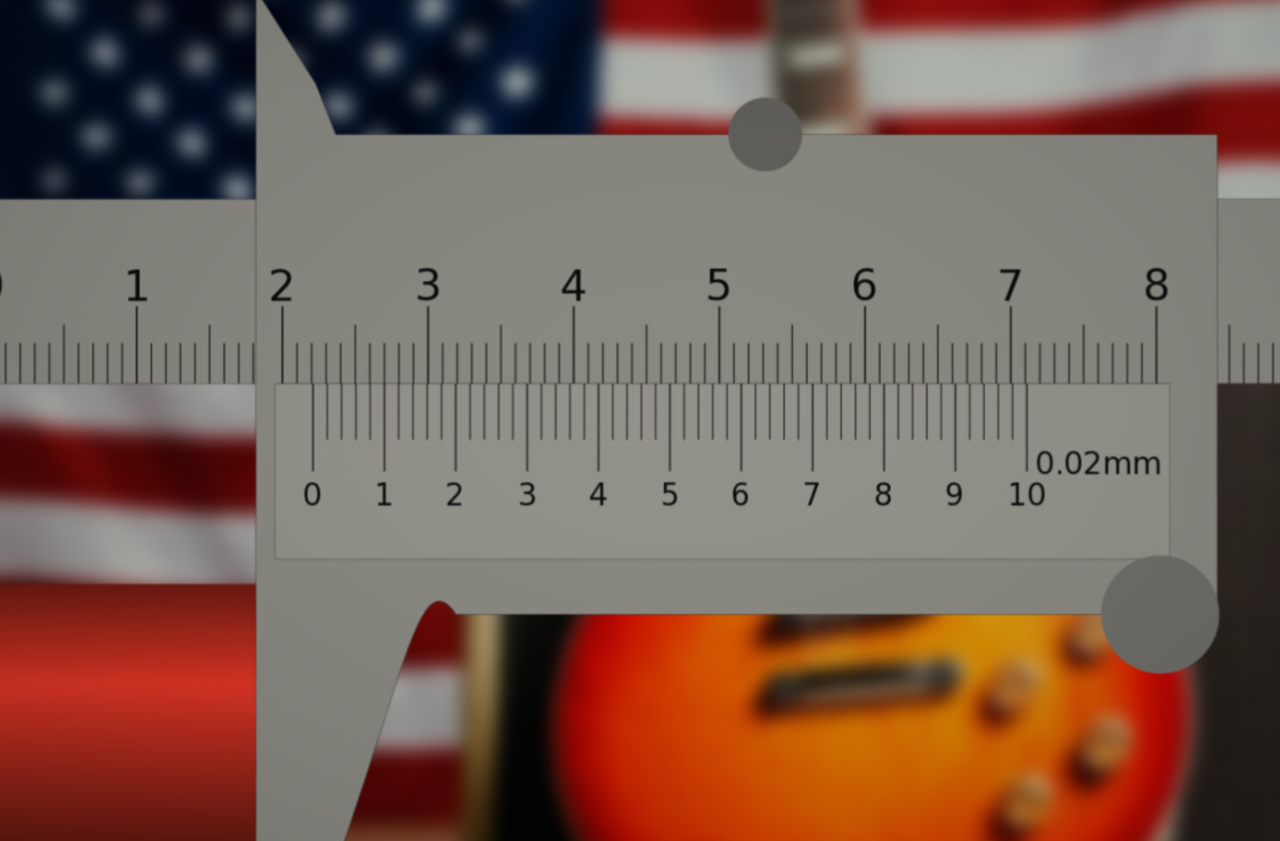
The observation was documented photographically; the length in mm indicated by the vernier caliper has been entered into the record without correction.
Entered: 22.1 mm
